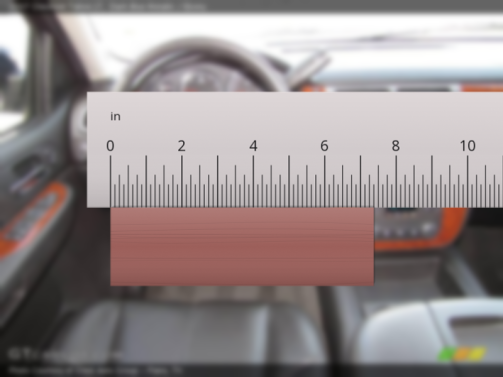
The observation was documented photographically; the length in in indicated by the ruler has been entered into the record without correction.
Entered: 7.375 in
